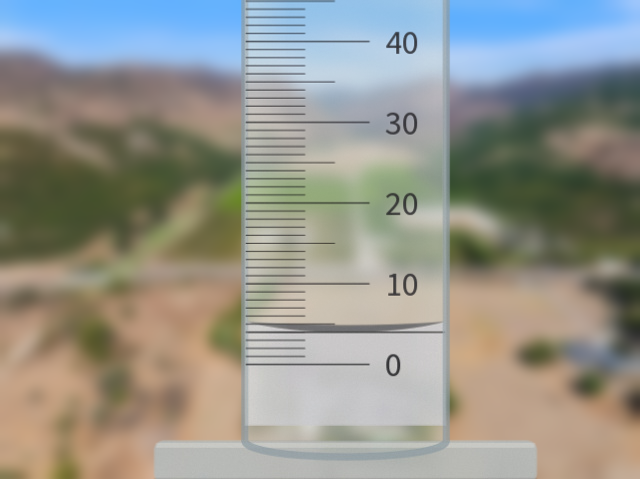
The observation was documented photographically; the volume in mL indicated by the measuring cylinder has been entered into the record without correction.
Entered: 4 mL
